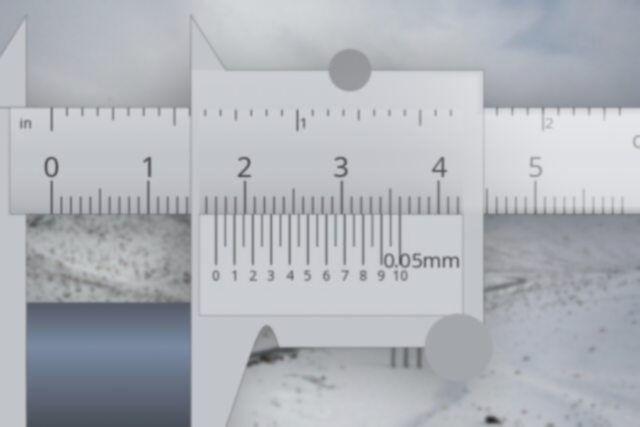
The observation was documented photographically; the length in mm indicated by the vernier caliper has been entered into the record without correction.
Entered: 17.0 mm
